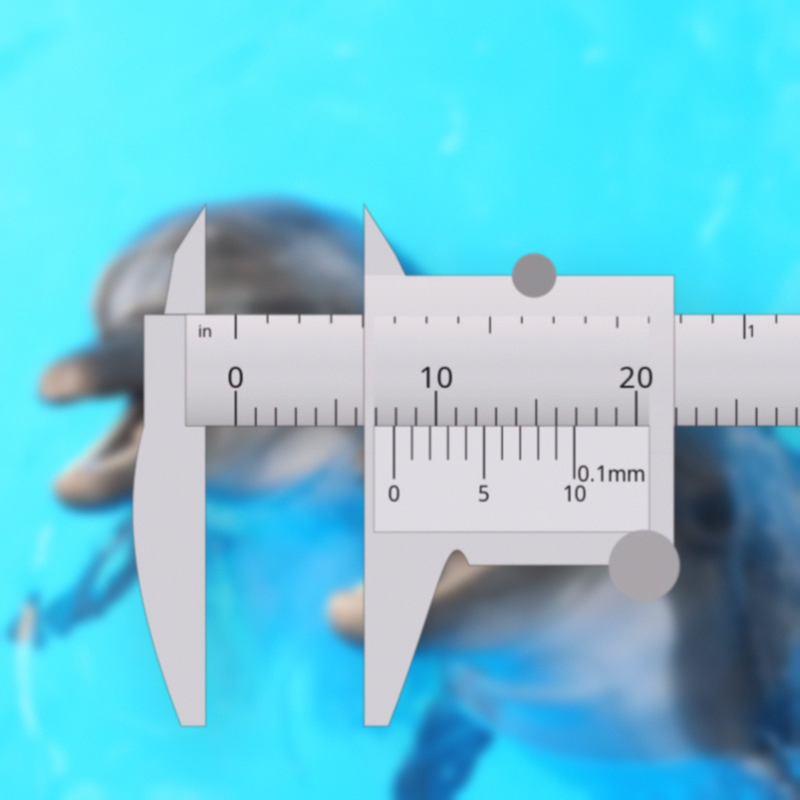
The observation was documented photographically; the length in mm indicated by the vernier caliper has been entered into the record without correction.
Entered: 7.9 mm
